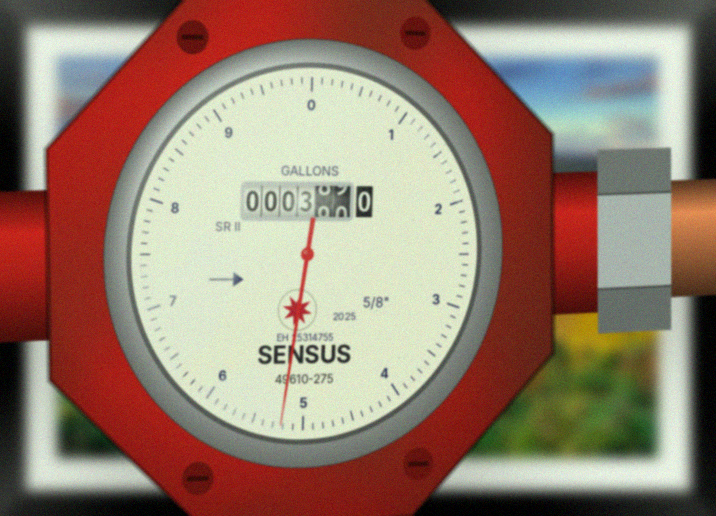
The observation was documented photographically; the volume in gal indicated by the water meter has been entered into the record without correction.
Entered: 3895.2 gal
